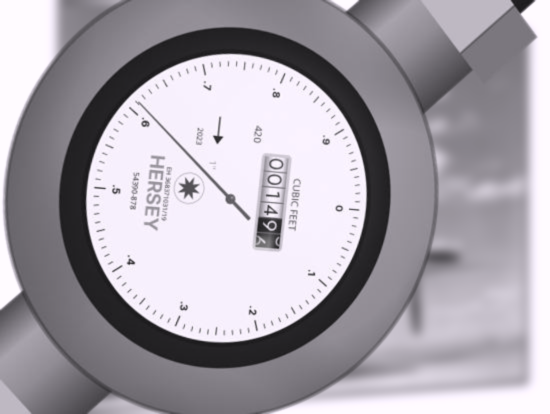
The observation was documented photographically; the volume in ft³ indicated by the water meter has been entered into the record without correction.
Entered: 1495.61 ft³
